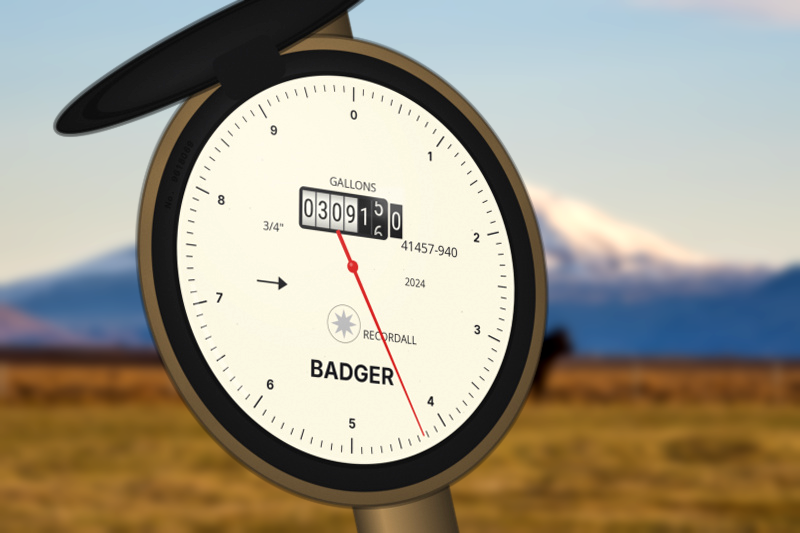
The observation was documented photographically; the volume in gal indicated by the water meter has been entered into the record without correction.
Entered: 309154.2 gal
